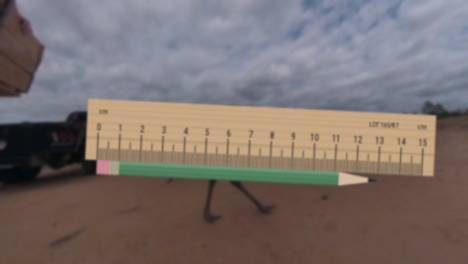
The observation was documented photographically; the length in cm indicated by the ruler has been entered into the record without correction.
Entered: 13 cm
